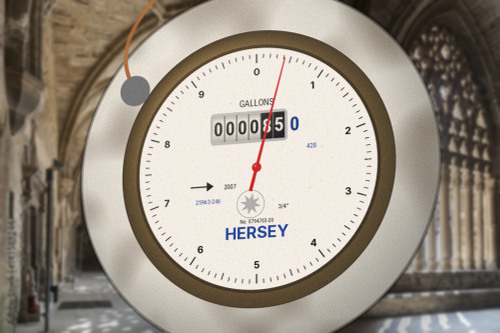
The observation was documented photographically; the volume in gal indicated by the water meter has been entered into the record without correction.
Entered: 850.4 gal
